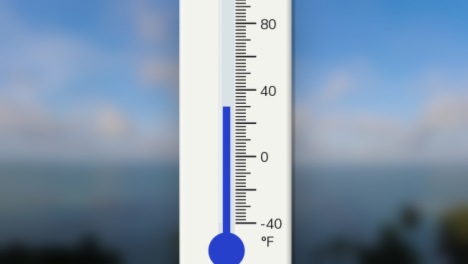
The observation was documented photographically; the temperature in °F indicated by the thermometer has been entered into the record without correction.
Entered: 30 °F
